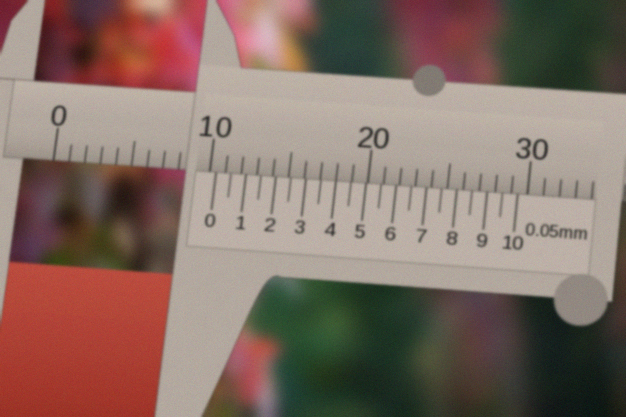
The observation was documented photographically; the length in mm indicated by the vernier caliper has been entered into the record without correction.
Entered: 10.4 mm
